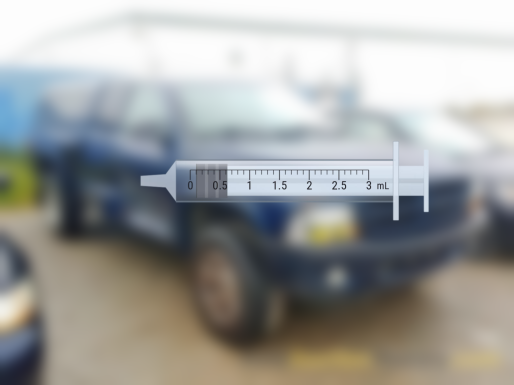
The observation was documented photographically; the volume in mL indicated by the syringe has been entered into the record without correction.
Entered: 0.1 mL
